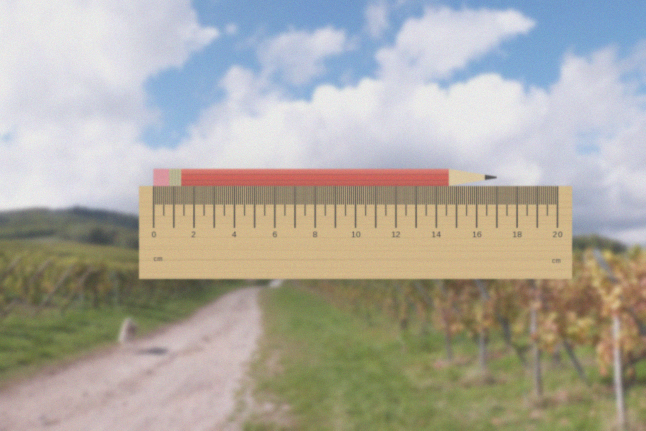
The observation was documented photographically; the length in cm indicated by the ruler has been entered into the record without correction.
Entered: 17 cm
